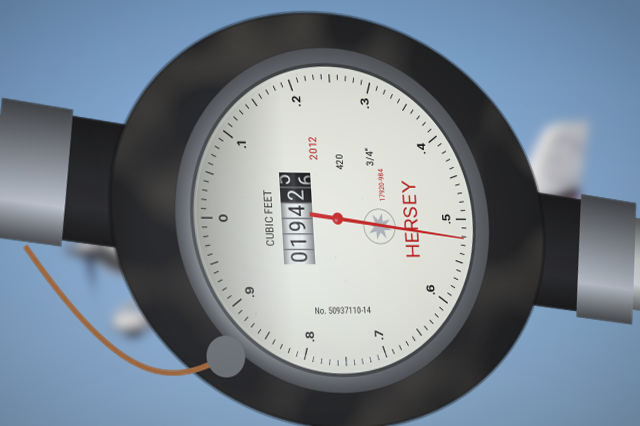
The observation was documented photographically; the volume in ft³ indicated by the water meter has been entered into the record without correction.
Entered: 19425.52 ft³
